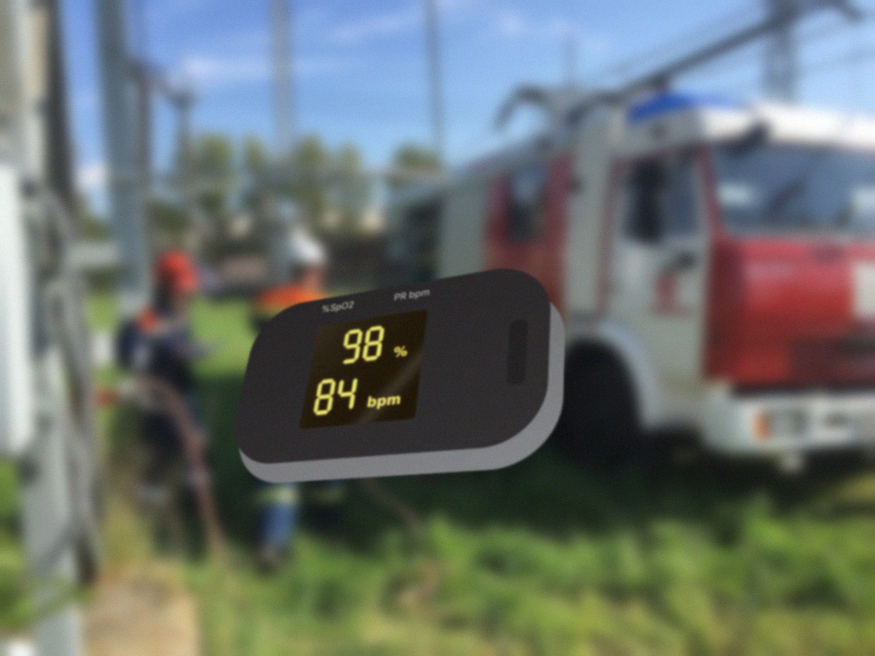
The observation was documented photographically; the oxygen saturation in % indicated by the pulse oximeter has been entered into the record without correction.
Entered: 98 %
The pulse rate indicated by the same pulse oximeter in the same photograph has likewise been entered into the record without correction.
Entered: 84 bpm
